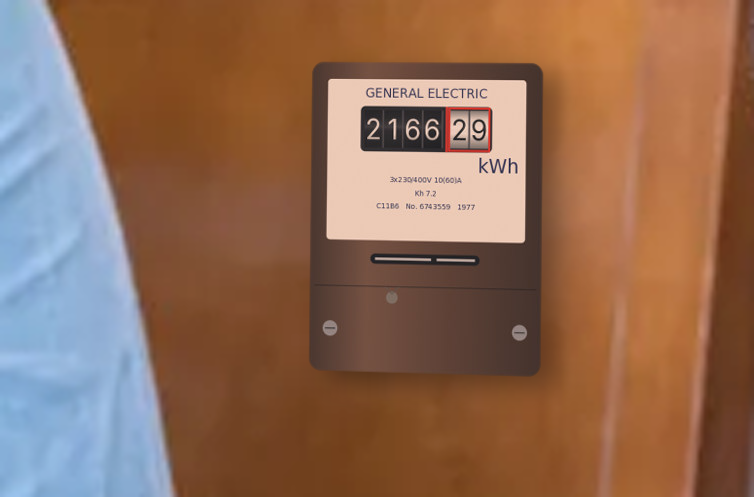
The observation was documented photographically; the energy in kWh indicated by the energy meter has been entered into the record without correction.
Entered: 2166.29 kWh
